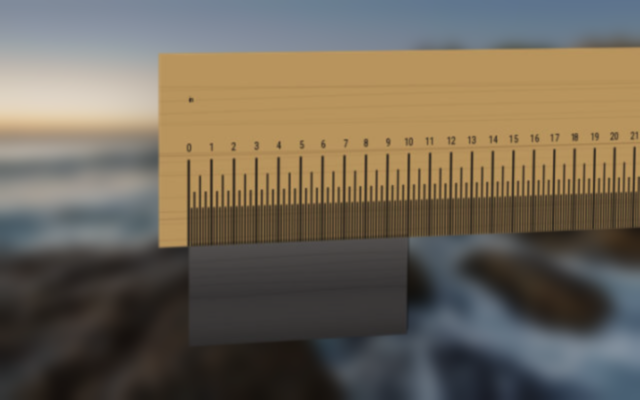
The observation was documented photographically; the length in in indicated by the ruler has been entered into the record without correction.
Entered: 10 in
